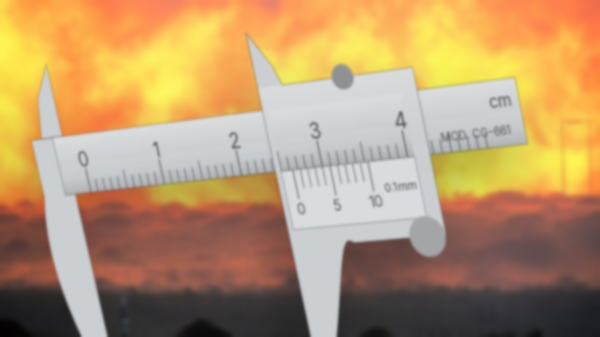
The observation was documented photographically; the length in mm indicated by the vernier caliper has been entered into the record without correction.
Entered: 26.4 mm
